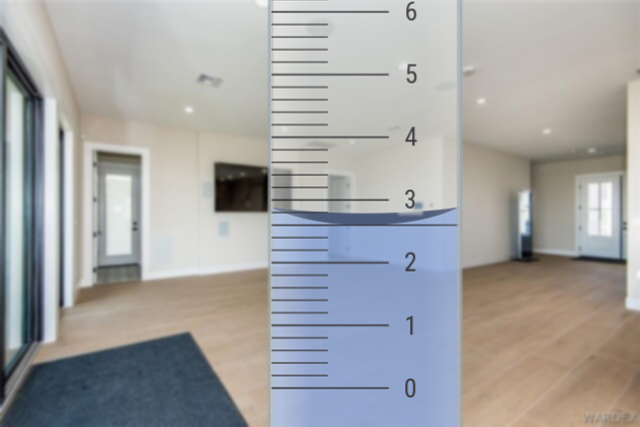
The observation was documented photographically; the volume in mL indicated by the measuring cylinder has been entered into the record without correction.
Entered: 2.6 mL
